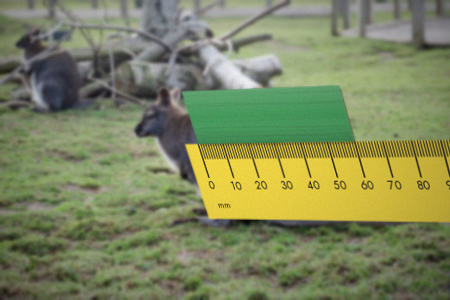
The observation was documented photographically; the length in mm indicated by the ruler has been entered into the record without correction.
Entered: 60 mm
